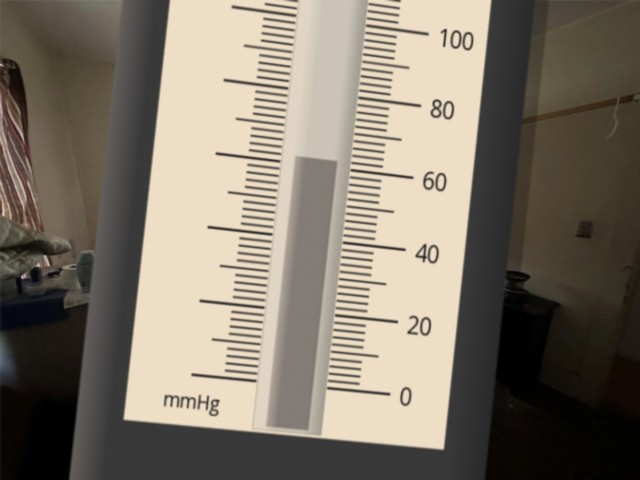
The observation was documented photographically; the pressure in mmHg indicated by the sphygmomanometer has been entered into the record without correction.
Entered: 62 mmHg
